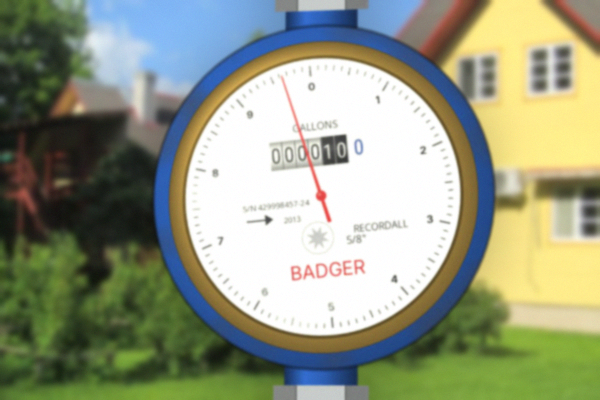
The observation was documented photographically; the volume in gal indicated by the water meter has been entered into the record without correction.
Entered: 99.6 gal
